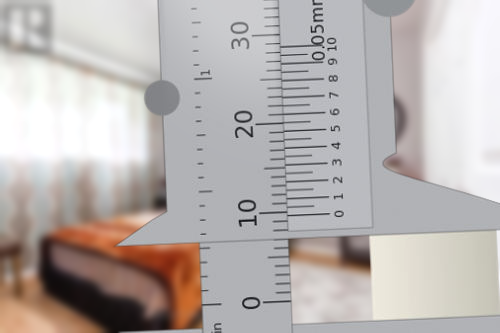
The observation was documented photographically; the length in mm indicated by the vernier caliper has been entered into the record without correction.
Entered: 9.6 mm
